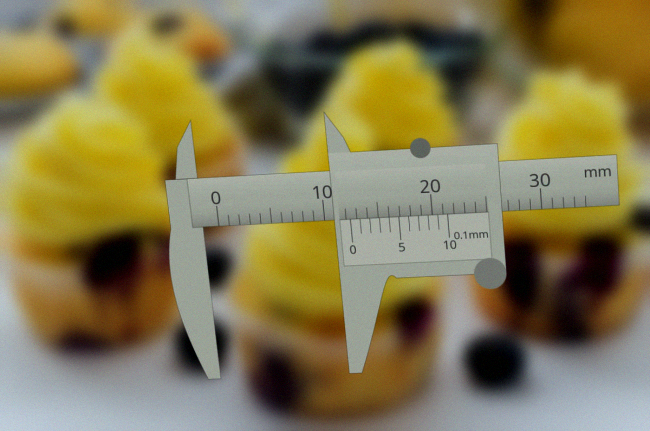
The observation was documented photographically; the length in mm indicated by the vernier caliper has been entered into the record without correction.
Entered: 12.4 mm
